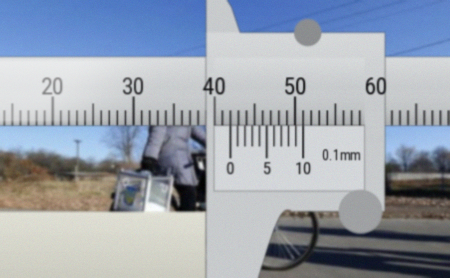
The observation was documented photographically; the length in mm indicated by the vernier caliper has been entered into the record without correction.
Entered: 42.0 mm
